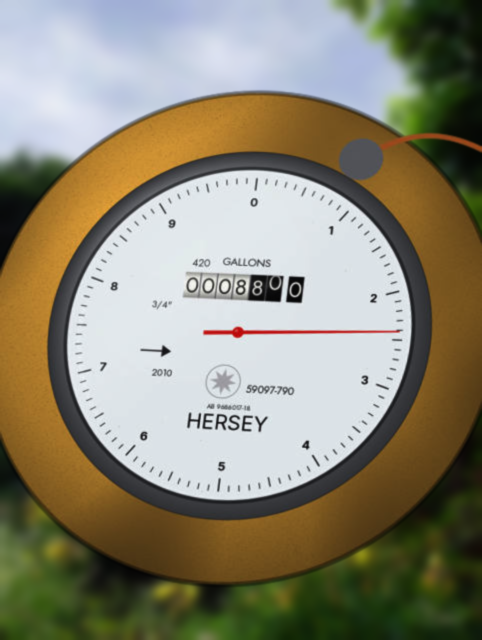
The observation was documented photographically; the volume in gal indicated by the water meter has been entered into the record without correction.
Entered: 8802.4 gal
